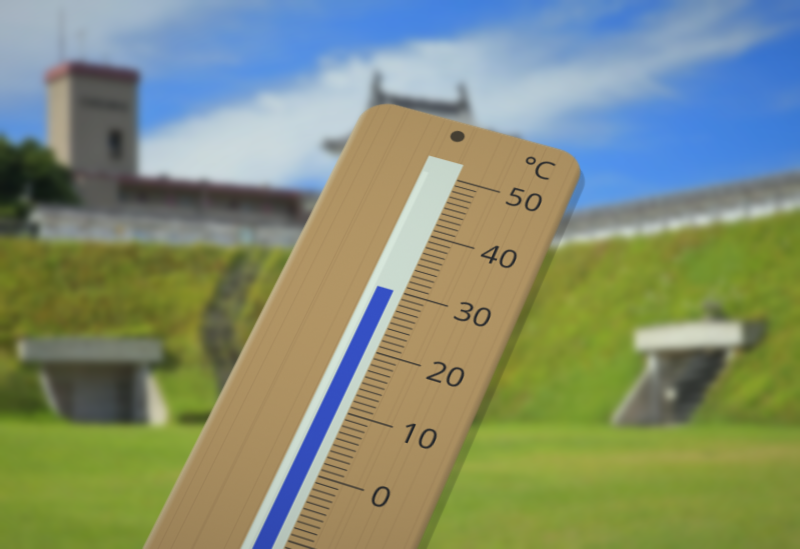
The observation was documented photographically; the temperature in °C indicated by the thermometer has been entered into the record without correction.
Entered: 30 °C
